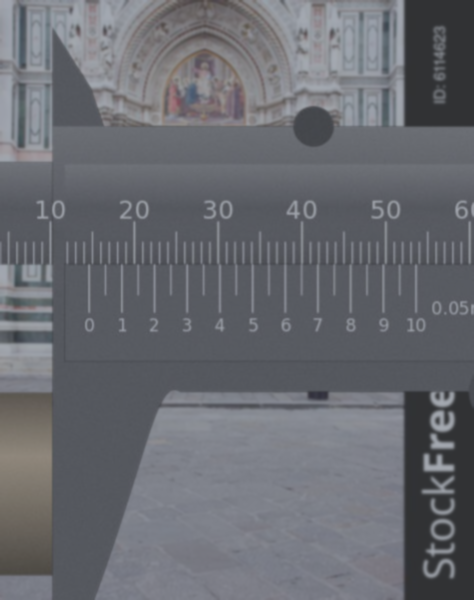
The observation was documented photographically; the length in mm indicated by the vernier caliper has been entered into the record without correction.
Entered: 14.6 mm
